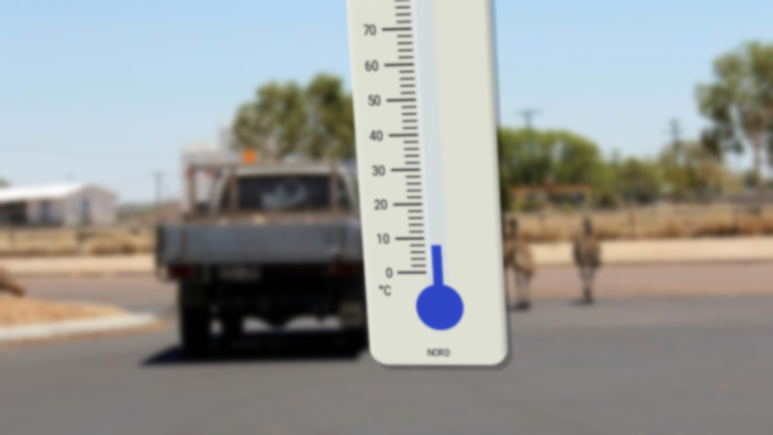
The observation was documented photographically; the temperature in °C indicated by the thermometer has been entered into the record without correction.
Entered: 8 °C
